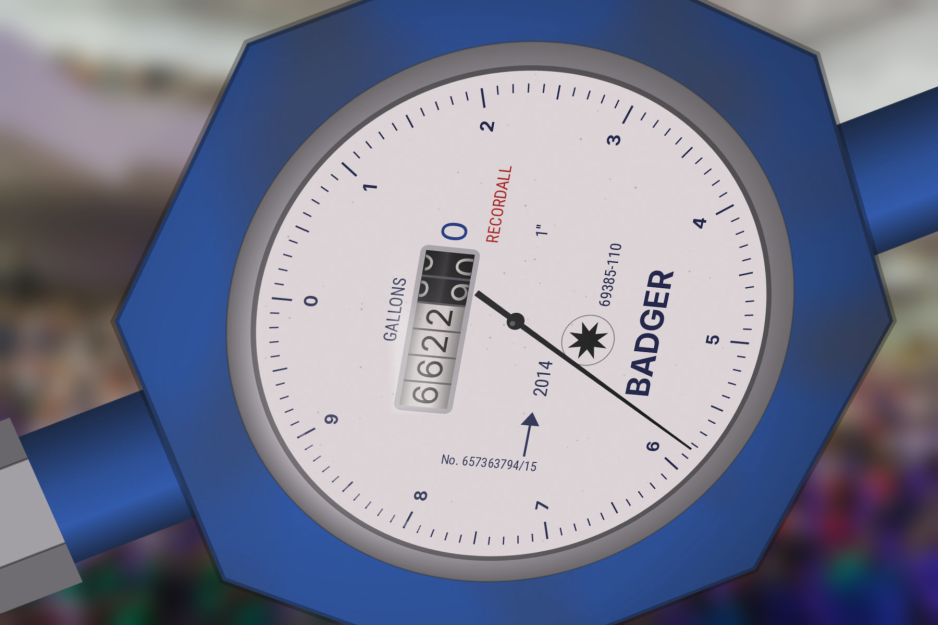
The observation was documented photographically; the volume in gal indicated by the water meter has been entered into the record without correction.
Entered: 6622895.8 gal
